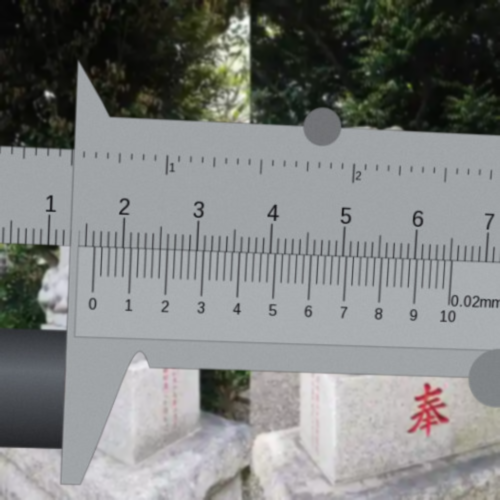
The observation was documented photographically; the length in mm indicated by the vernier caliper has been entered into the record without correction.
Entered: 16.2 mm
